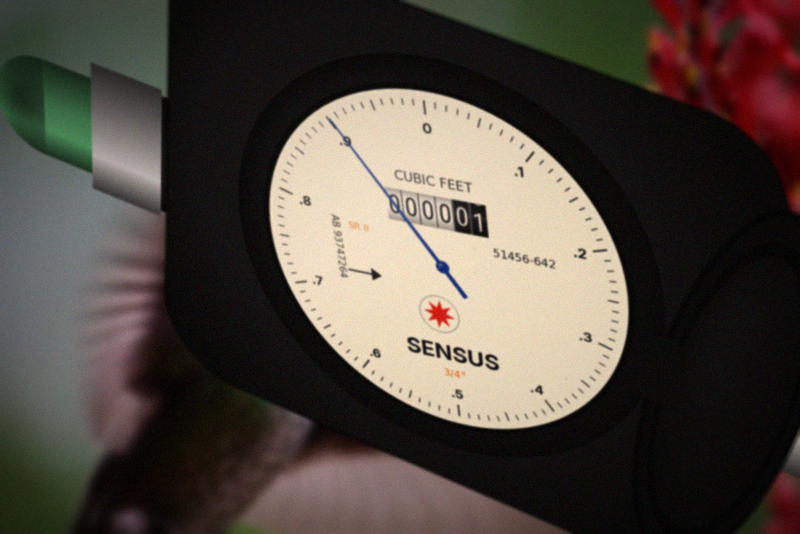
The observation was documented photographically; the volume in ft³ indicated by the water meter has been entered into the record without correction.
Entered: 0.90 ft³
